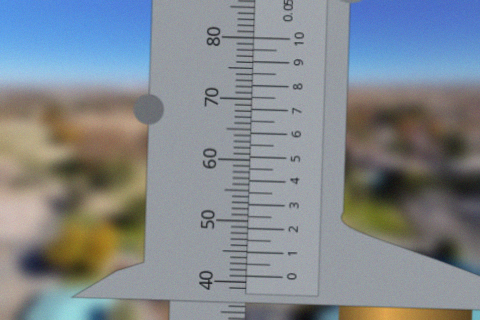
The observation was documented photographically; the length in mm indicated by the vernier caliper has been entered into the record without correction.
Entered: 41.0 mm
